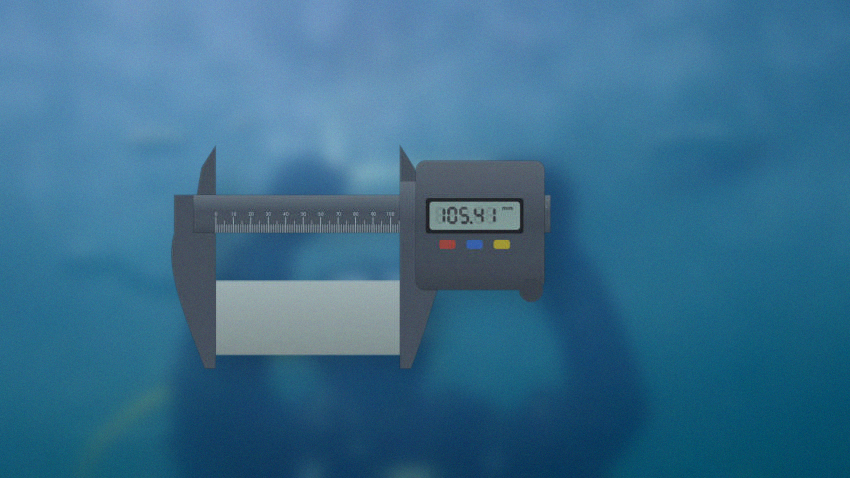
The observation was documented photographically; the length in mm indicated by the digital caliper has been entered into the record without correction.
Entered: 105.41 mm
